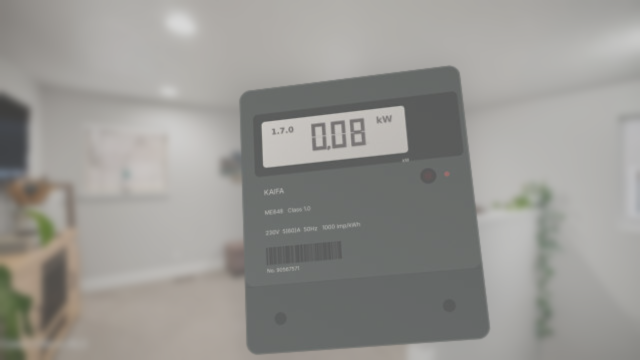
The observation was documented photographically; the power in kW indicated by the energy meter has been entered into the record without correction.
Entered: 0.08 kW
